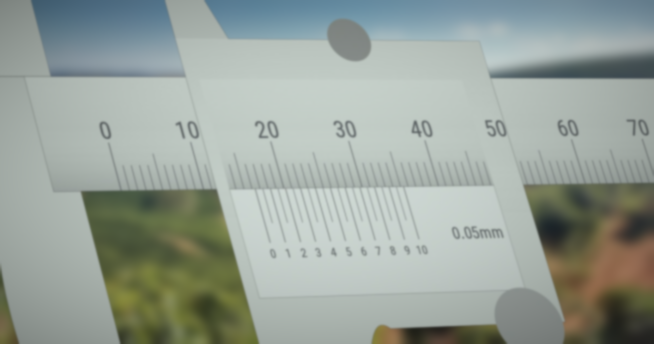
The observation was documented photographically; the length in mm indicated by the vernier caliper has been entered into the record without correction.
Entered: 16.4 mm
